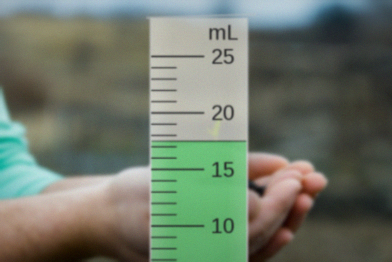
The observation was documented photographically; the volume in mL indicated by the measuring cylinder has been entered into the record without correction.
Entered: 17.5 mL
